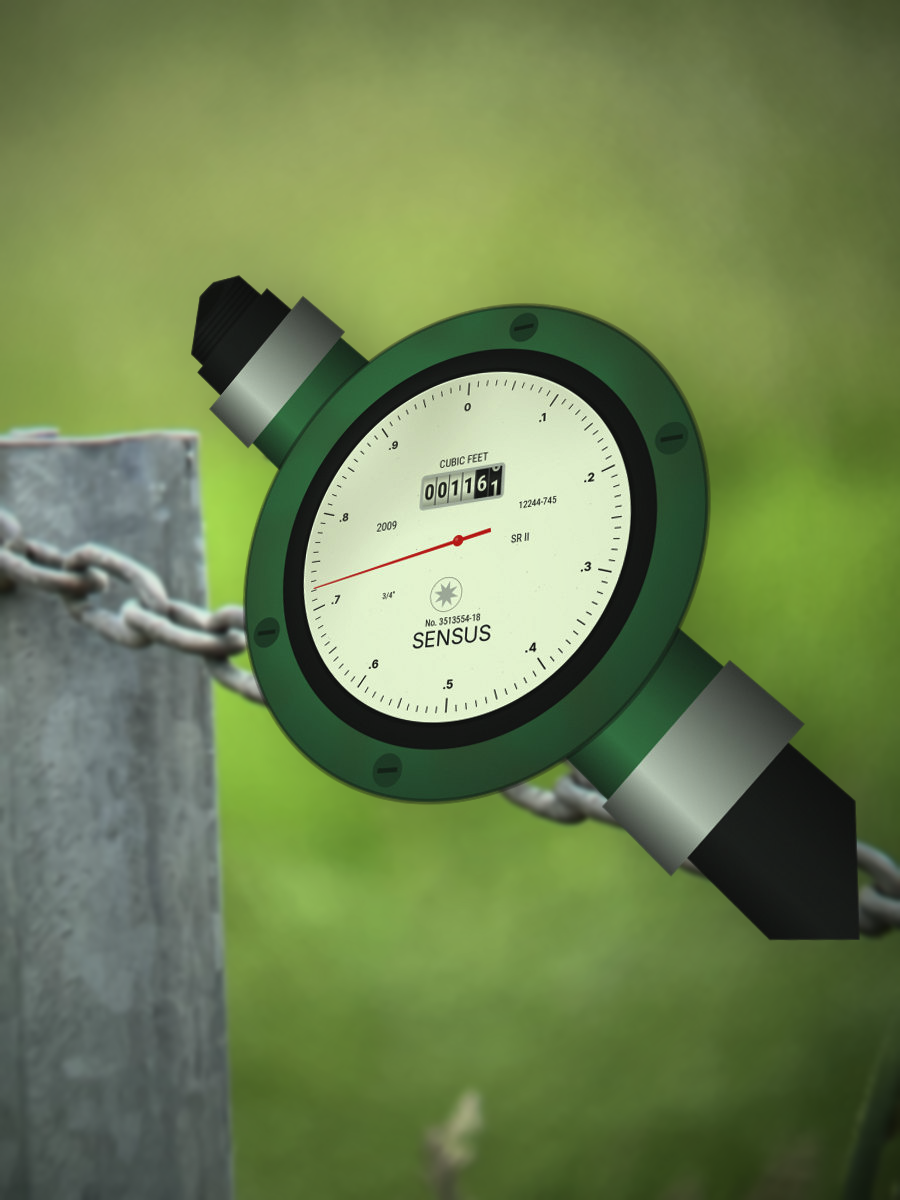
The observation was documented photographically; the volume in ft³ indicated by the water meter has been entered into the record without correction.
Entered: 1160.72 ft³
